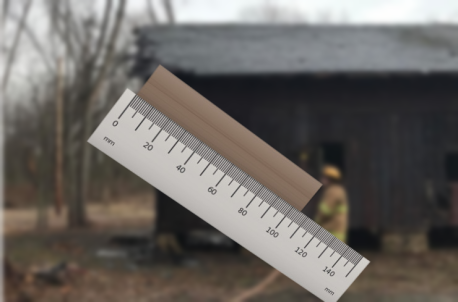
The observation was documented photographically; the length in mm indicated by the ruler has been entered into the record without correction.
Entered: 105 mm
